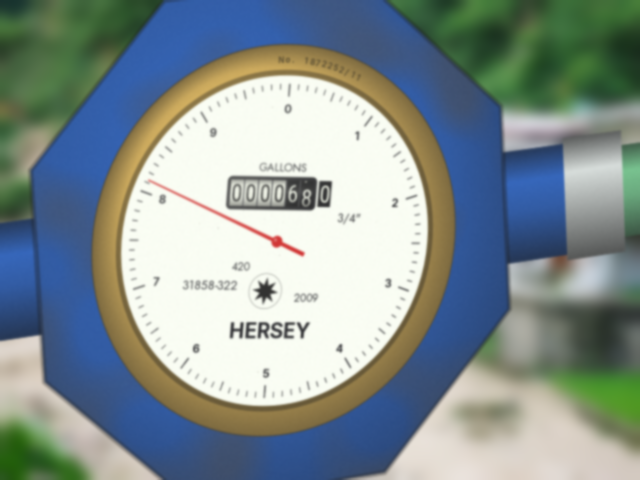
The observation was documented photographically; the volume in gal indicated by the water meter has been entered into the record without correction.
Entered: 678.1 gal
